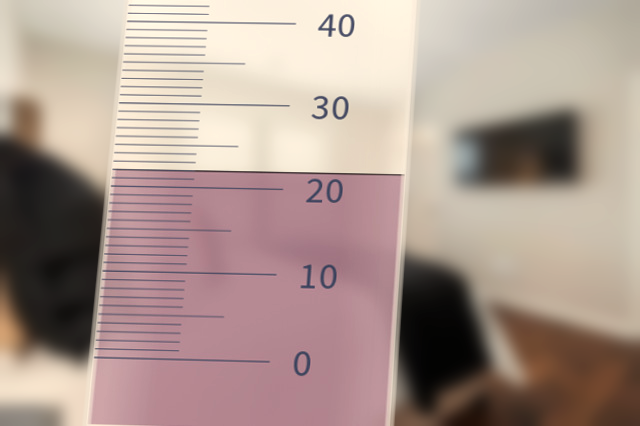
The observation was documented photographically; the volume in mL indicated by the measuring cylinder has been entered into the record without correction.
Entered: 22 mL
